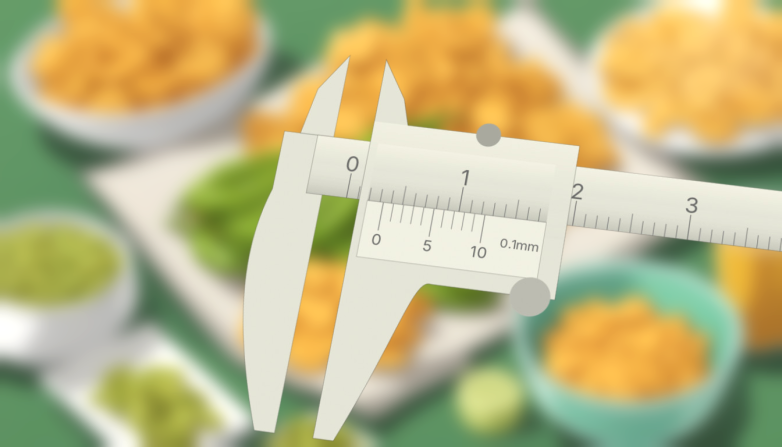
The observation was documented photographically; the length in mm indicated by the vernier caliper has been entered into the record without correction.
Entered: 3.3 mm
